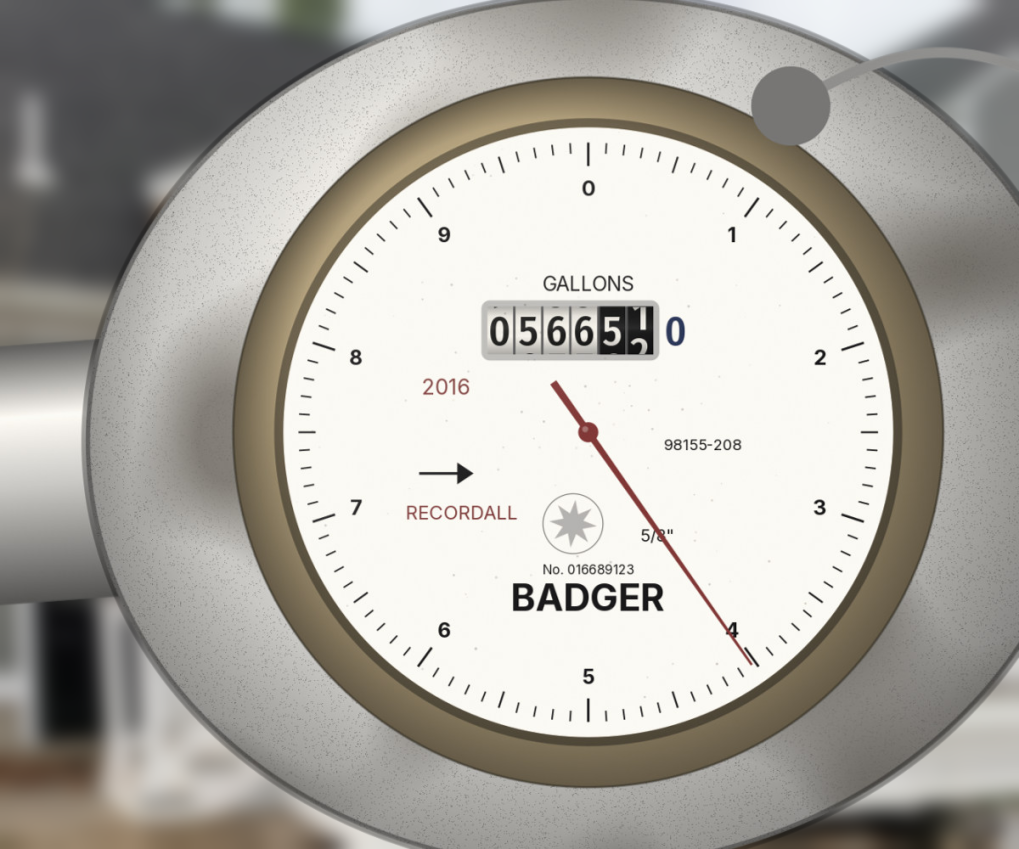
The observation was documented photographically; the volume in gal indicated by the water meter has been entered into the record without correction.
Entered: 566514.0 gal
